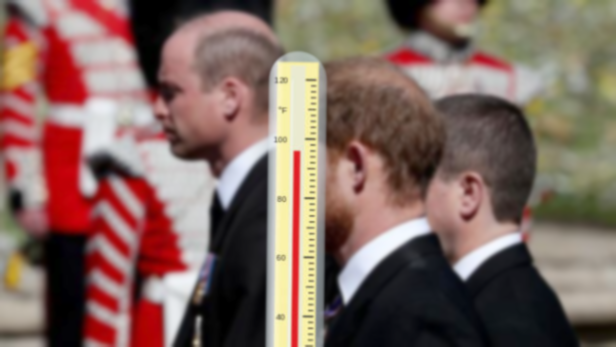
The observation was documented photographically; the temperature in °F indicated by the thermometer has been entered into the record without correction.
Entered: 96 °F
